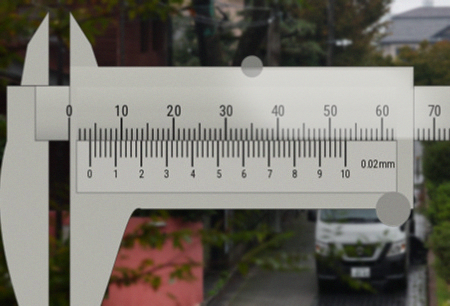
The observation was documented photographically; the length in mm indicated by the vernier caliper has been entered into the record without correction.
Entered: 4.0 mm
